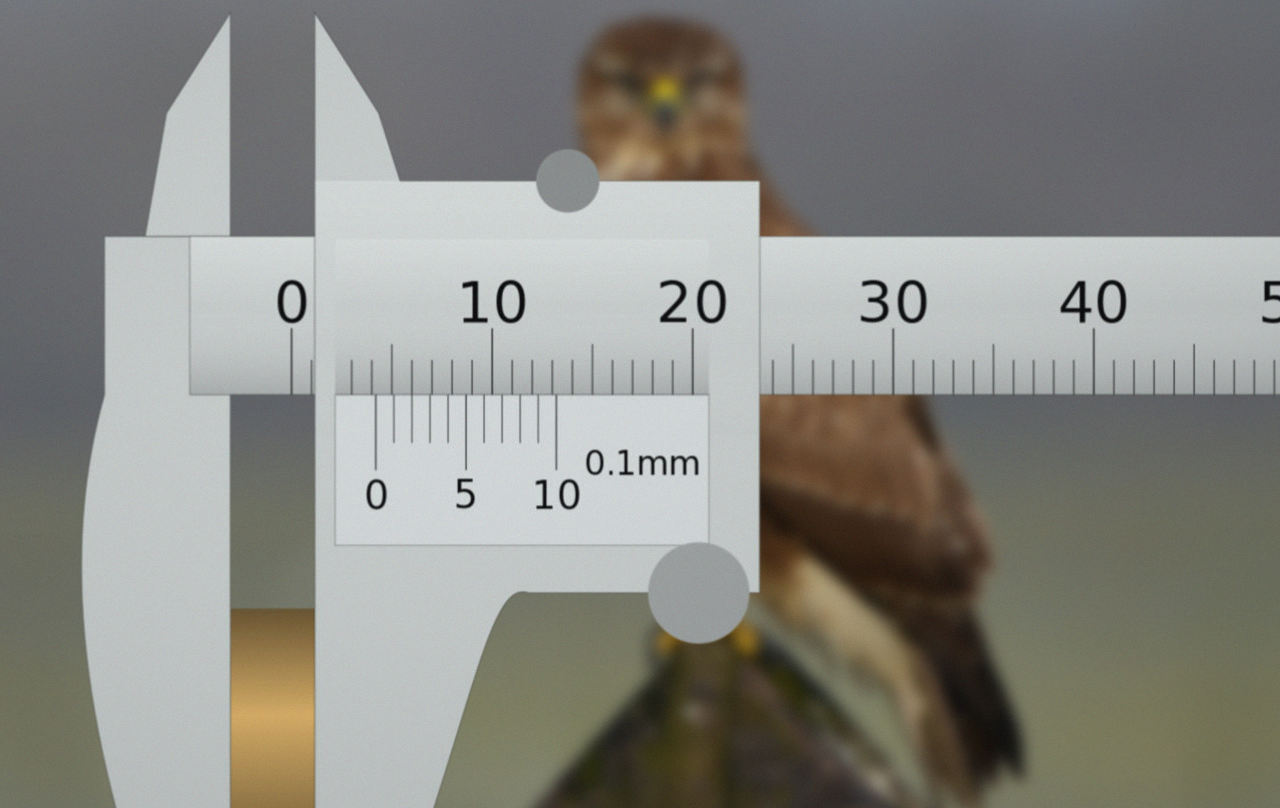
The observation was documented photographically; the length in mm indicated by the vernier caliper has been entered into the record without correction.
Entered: 4.2 mm
